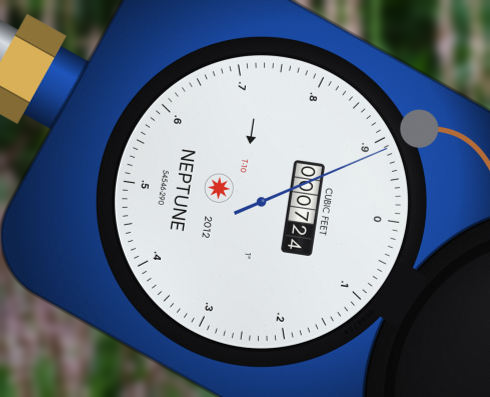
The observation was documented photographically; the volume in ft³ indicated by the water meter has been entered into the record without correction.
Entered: 723.91 ft³
